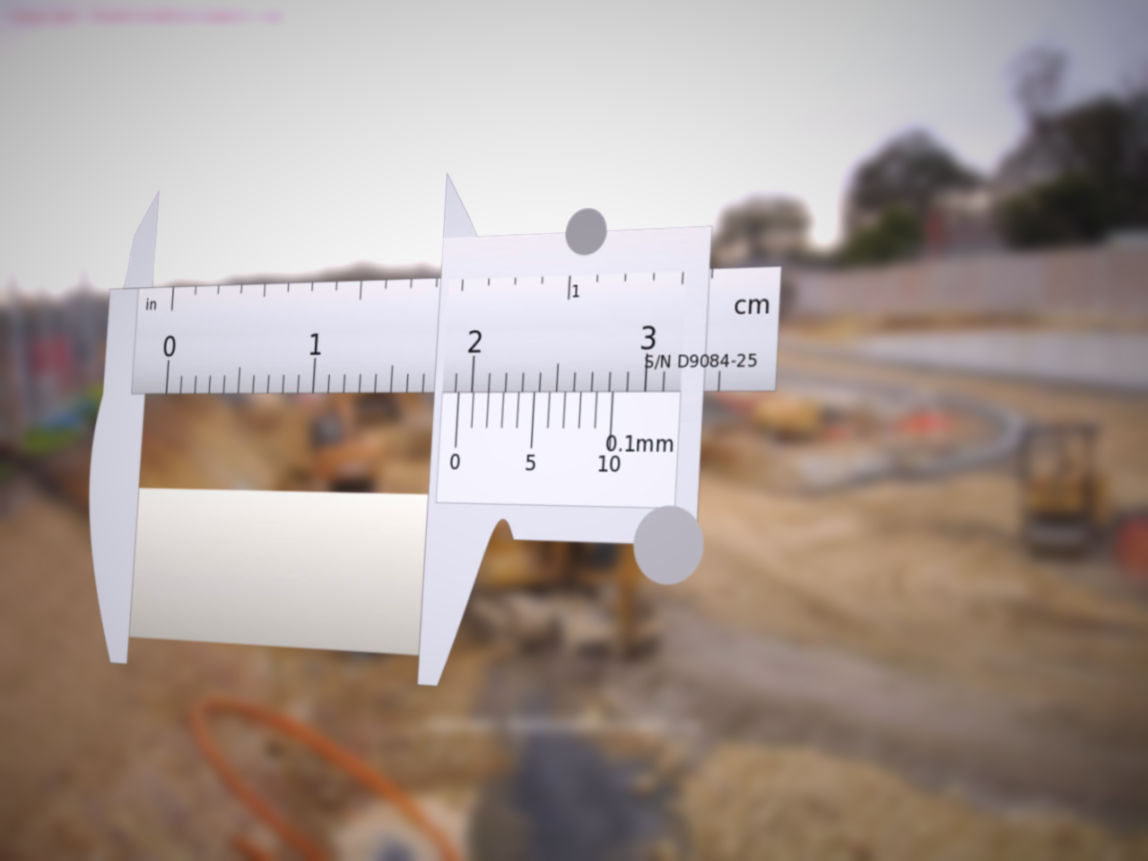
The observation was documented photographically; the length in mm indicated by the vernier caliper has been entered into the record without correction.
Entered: 19.2 mm
